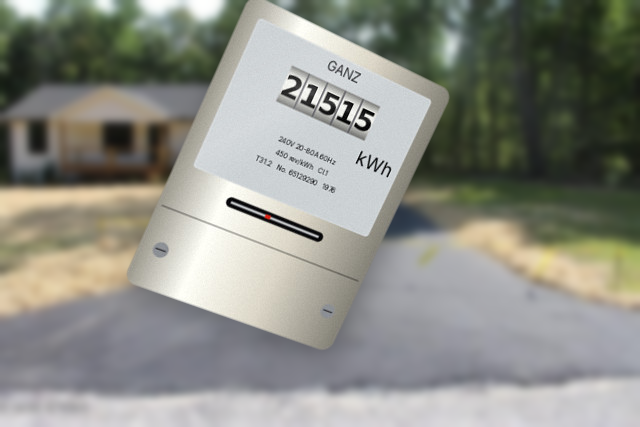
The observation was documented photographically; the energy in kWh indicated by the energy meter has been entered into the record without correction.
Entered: 21515 kWh
